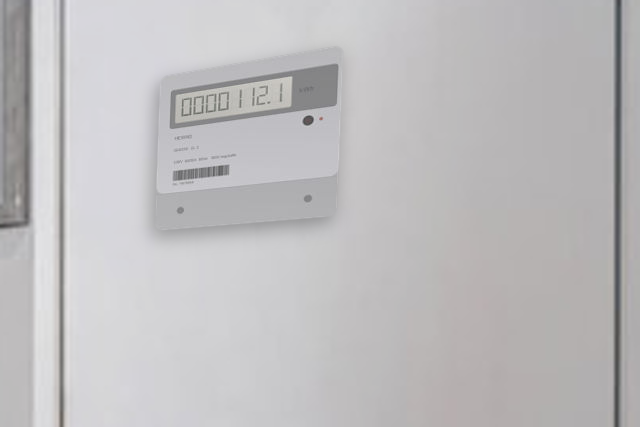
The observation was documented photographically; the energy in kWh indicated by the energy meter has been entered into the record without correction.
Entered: 112.1 kWh
